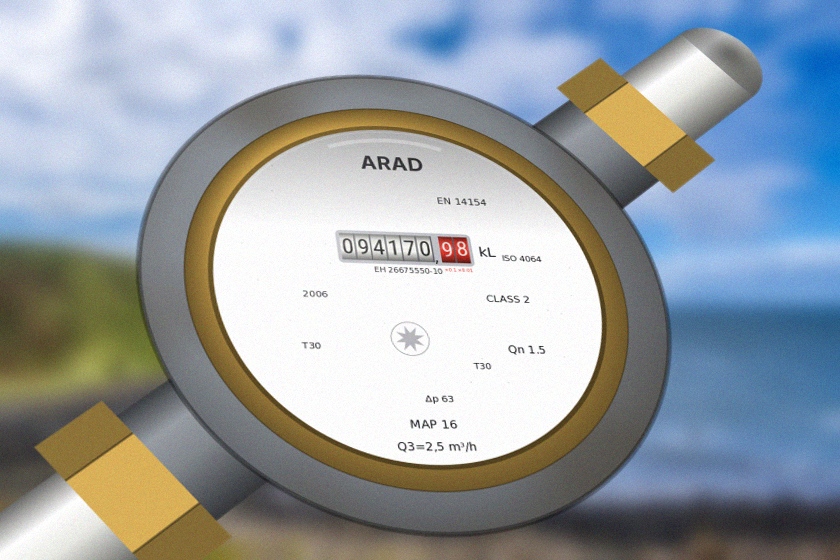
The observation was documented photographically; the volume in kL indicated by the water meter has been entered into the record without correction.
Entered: 94170.98 kL
